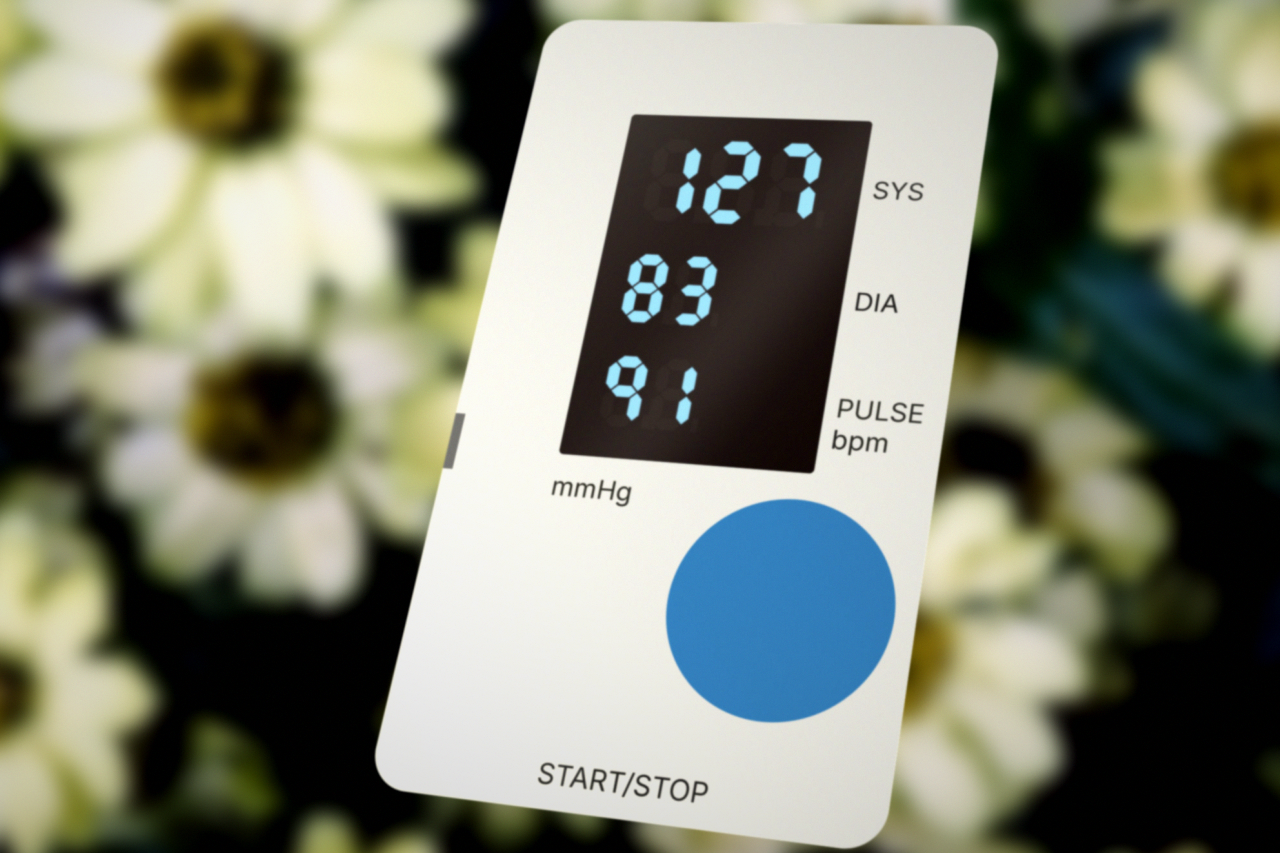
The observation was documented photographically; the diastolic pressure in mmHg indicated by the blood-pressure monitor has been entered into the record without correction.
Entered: 83 mmHg
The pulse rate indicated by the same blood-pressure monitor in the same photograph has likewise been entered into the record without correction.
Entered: 91 bpm
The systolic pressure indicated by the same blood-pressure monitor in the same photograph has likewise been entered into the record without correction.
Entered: 127 mmHg
